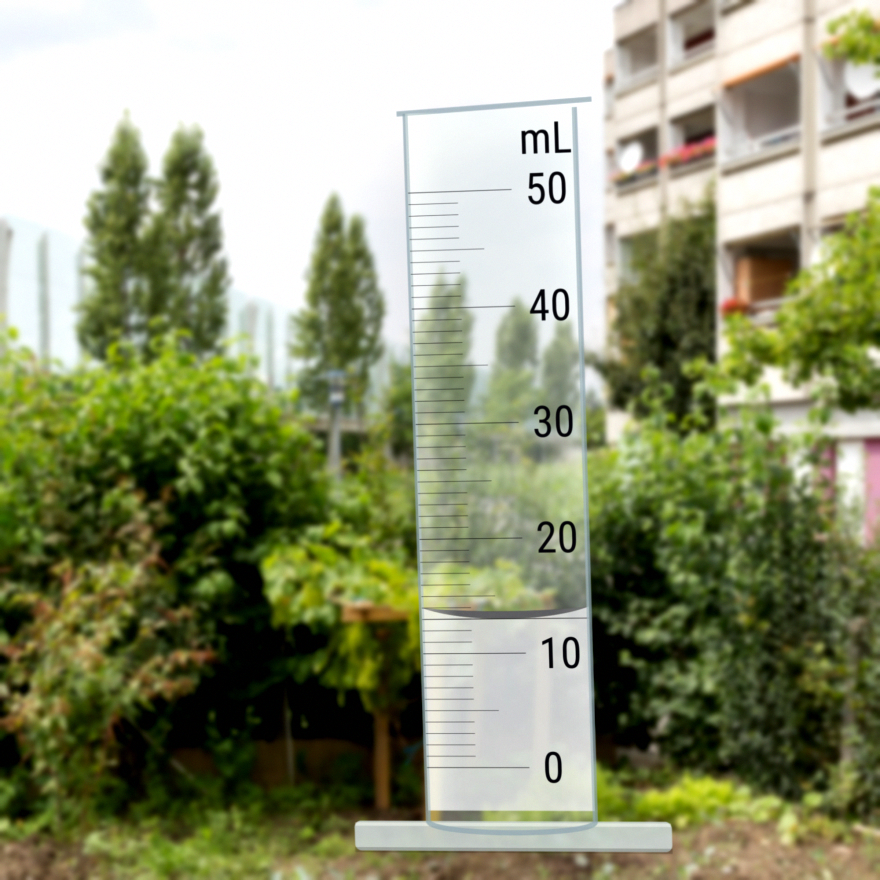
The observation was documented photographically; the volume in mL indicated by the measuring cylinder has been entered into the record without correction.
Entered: 13 mL
